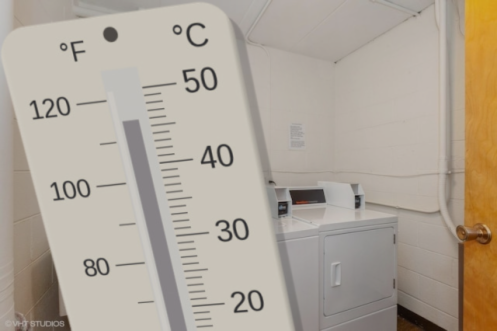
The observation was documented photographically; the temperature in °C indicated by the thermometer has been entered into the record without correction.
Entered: 46 °C
